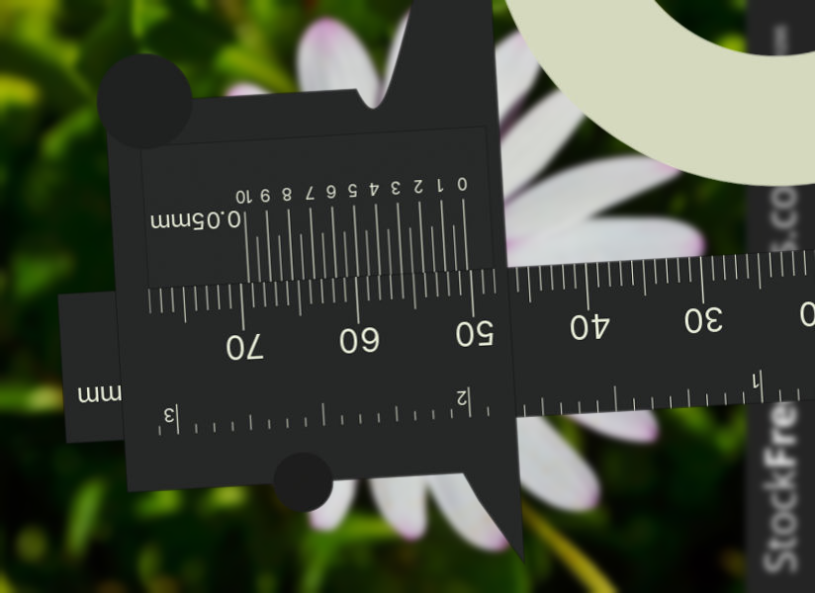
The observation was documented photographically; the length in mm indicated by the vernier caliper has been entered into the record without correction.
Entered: 50.3 mm
